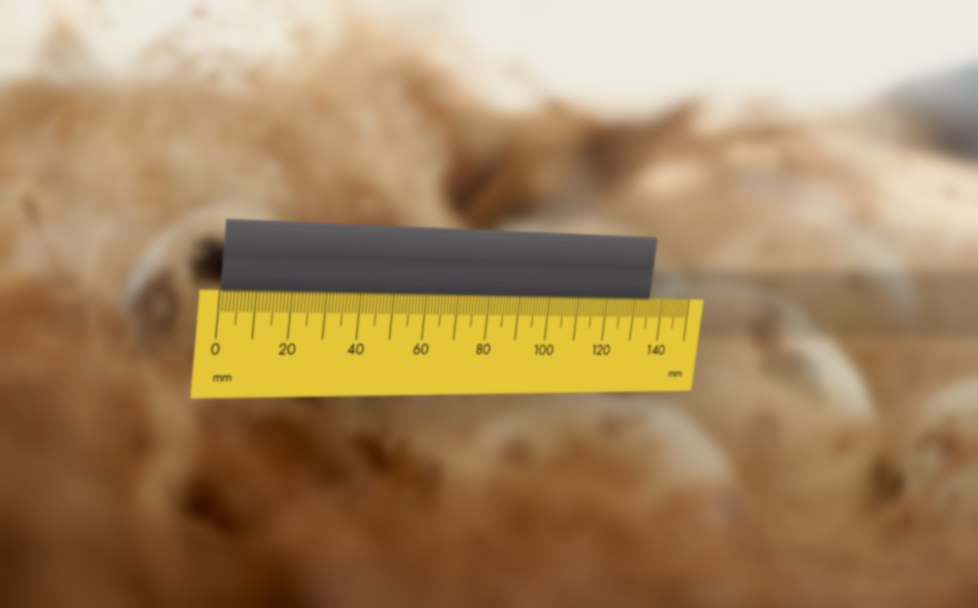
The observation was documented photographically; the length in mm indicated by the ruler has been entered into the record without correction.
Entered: 135 mm
